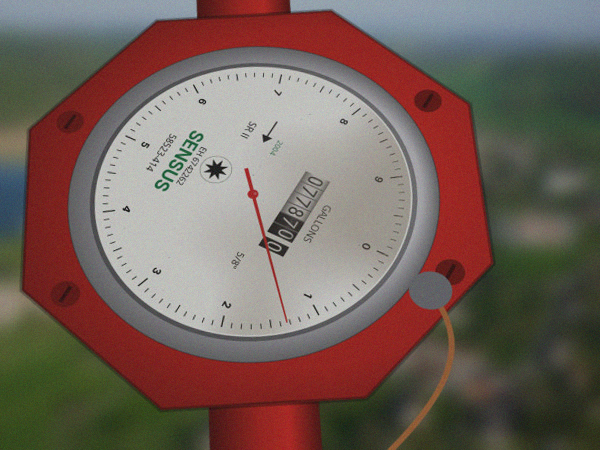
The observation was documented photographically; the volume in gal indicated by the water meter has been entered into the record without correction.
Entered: 778701.3 gal
